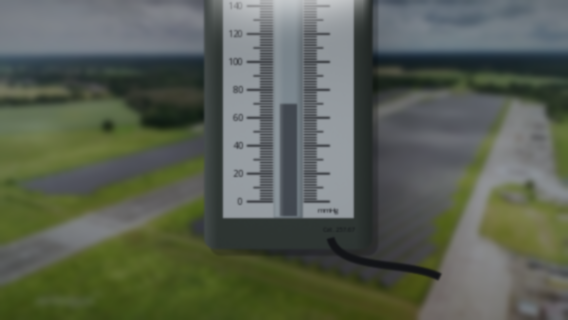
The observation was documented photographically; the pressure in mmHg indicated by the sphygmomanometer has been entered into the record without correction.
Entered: 70 mmHg
